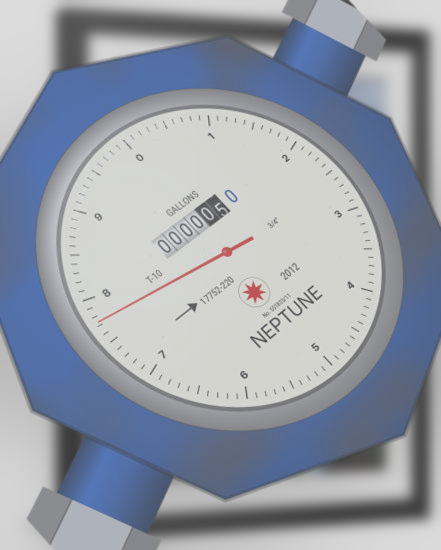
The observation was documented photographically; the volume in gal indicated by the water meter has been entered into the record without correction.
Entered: 47.7 gal
